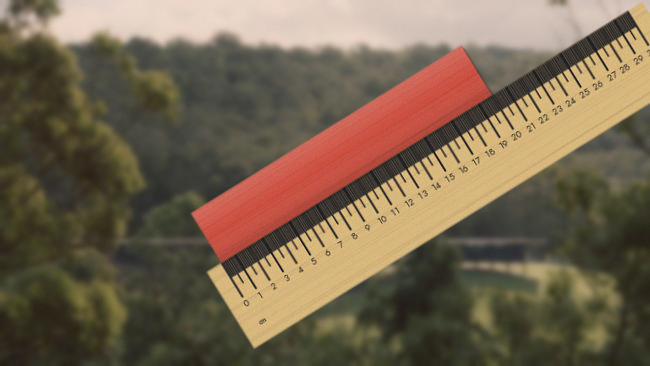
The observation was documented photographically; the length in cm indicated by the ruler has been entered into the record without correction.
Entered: 20 cm
